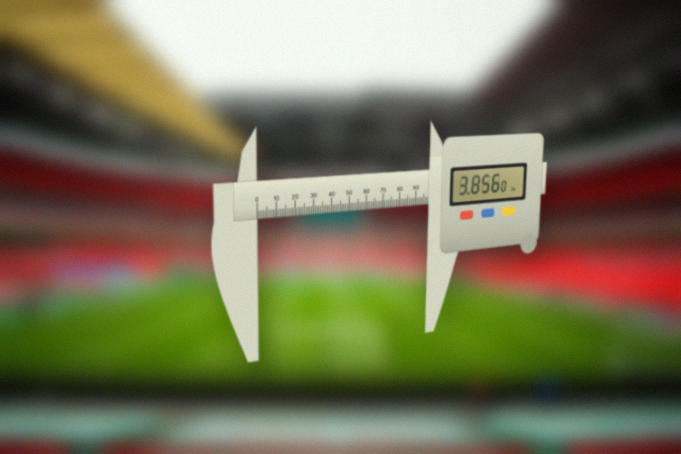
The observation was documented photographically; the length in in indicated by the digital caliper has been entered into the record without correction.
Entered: 3.8560 in
